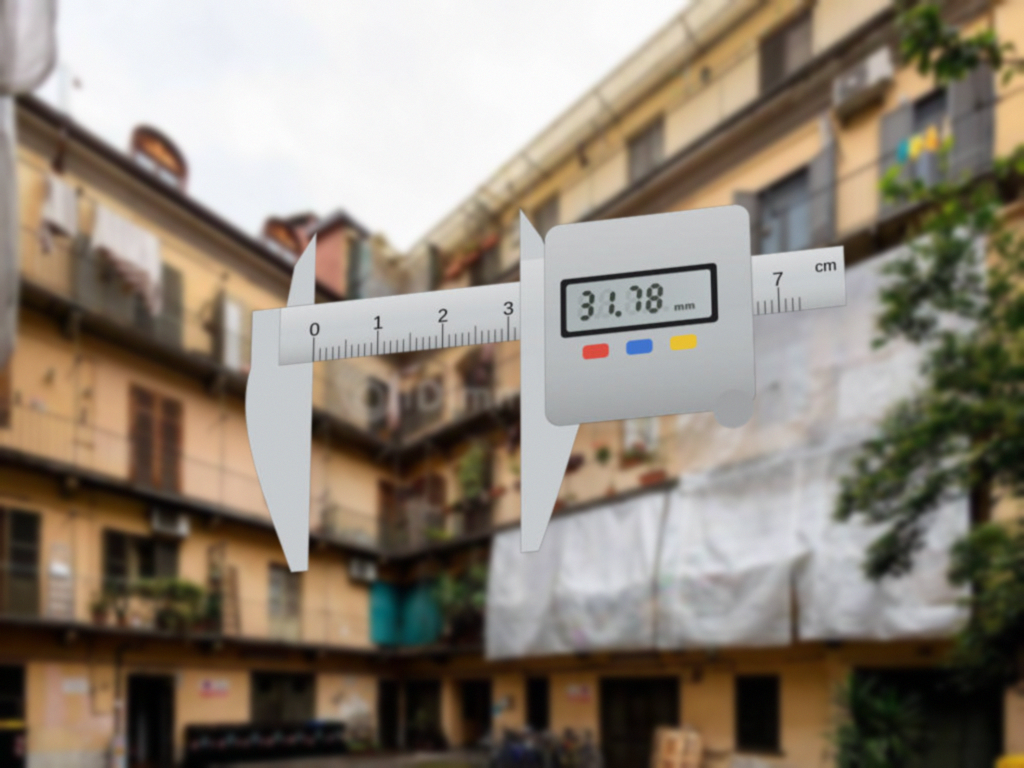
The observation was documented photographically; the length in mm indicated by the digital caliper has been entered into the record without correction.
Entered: 31.78 mm
